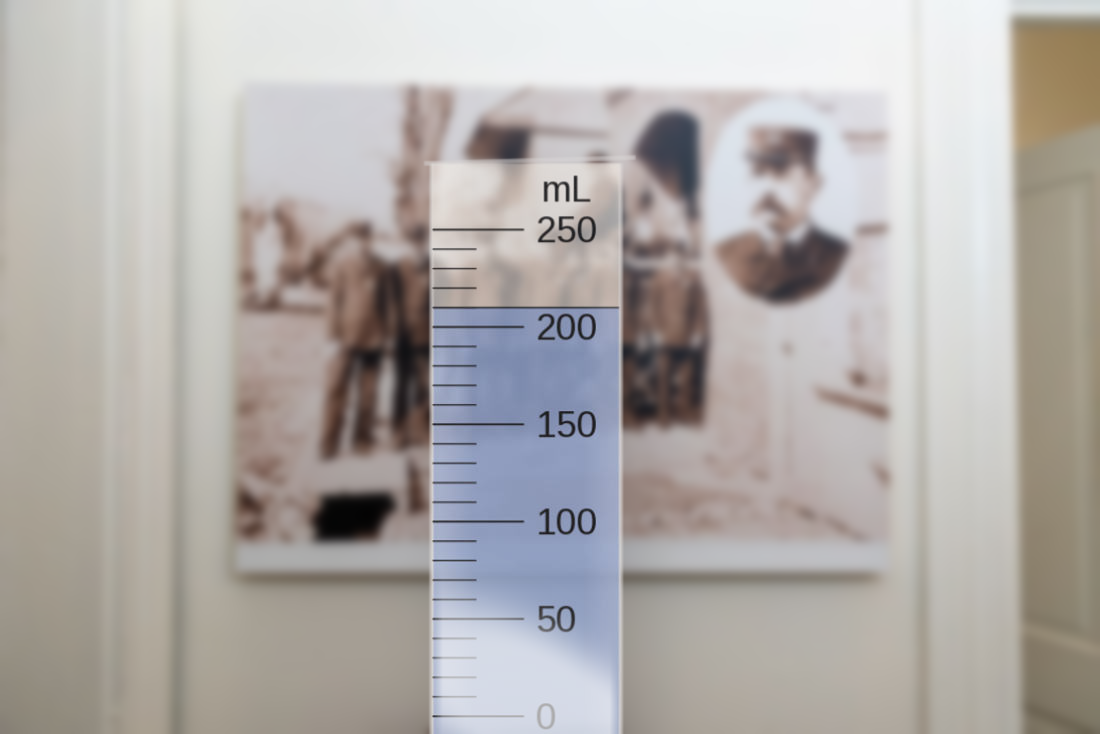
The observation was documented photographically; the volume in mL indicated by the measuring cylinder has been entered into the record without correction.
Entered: 210 mL
